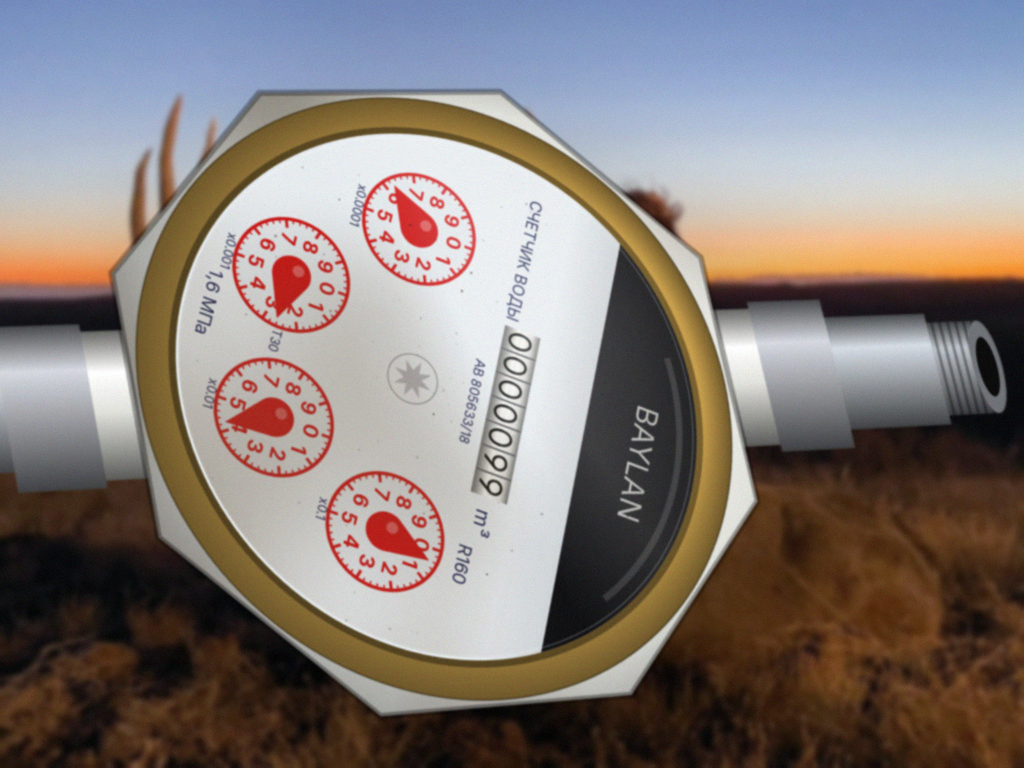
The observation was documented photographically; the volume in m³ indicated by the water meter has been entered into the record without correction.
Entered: 99.0426 m³
